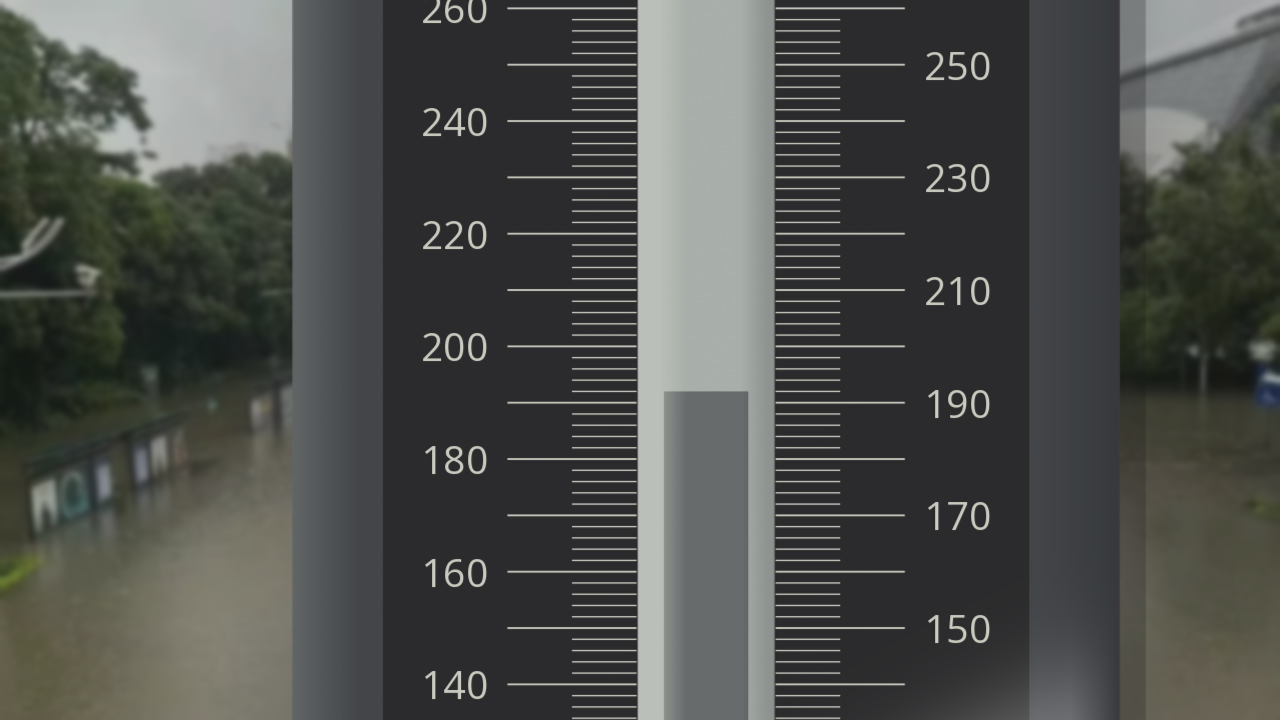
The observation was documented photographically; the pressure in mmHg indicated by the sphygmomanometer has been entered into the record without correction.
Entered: 192 mmHg
